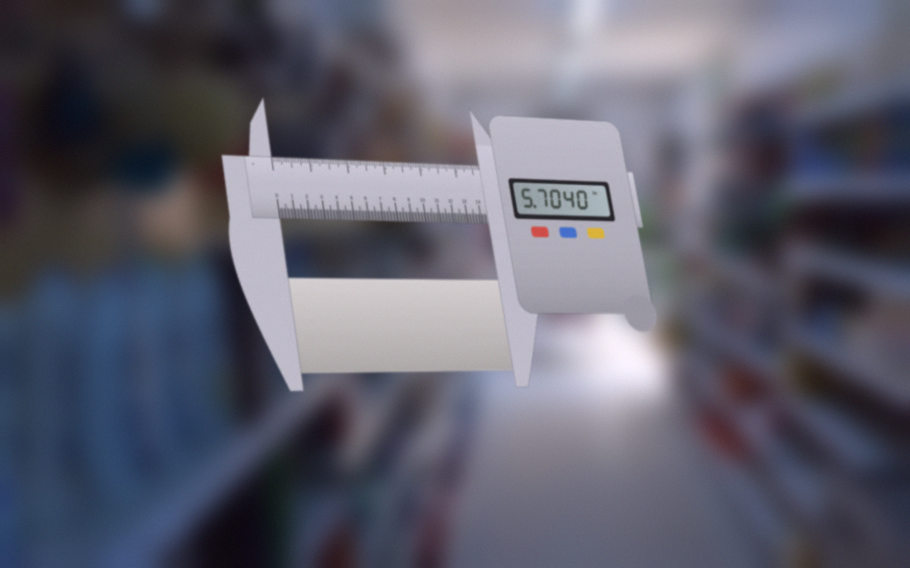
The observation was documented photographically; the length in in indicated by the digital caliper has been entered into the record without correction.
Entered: 5.7040 in
